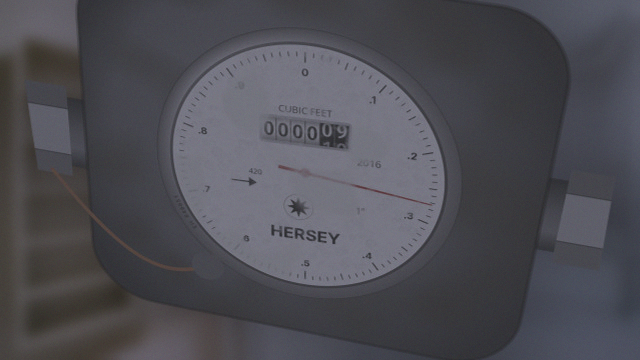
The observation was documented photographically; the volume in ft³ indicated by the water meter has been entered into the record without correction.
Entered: 9.27 ft³
